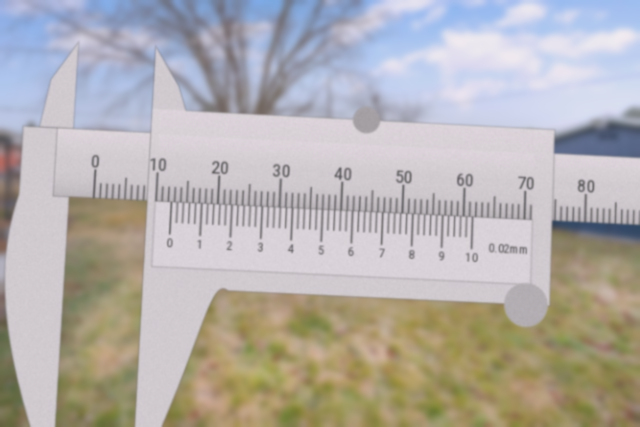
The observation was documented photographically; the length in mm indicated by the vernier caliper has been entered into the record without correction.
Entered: 12.5 mm
